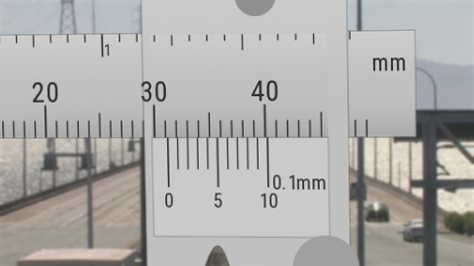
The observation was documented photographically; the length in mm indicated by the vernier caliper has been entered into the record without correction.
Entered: 31.2 mm
